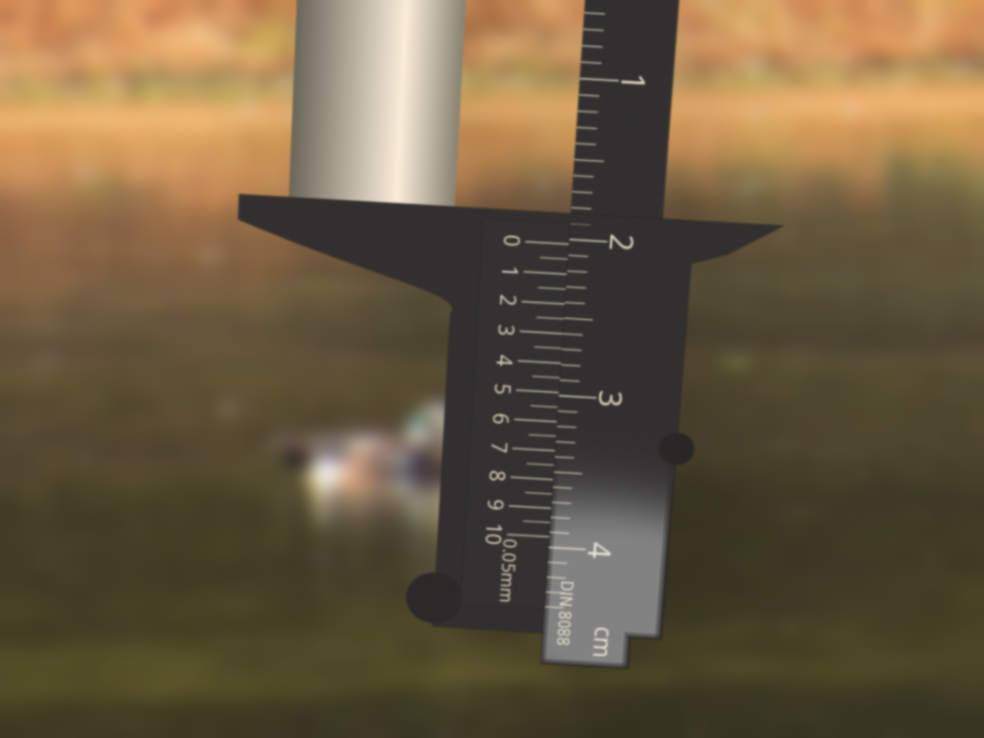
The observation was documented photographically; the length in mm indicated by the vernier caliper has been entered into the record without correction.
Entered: 20.3 mm
